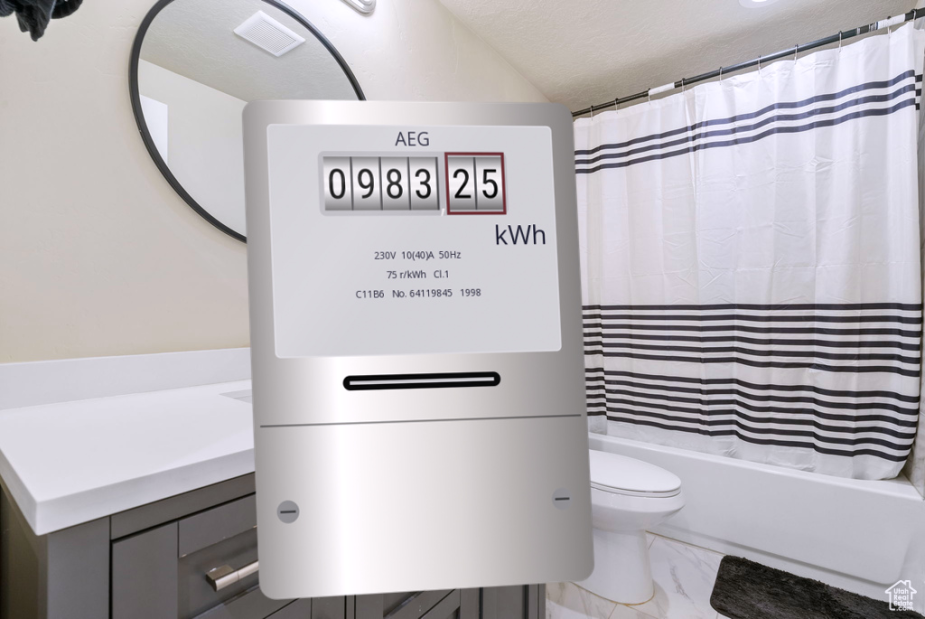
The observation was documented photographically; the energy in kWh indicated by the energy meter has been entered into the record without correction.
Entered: 983.25 kWh
